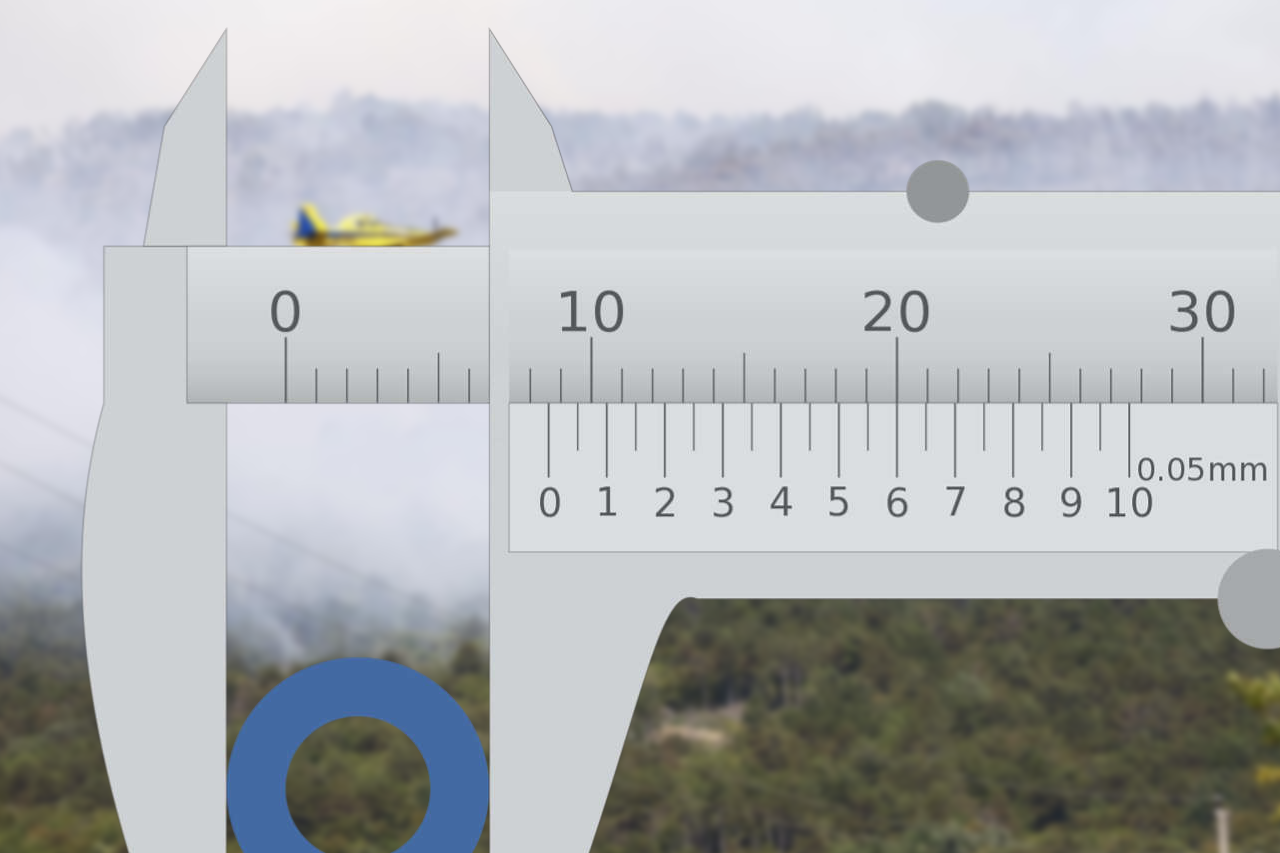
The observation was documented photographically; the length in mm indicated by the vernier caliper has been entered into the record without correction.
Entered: 8.60 mm
